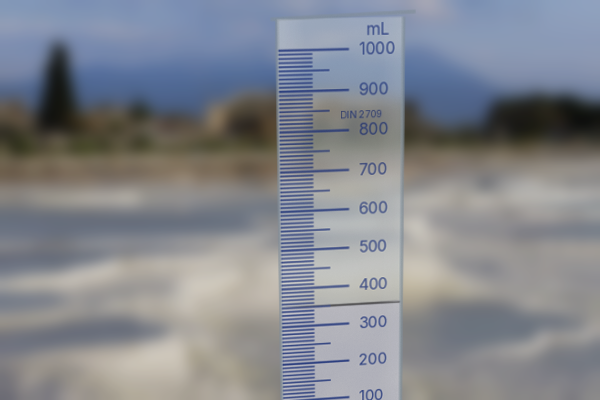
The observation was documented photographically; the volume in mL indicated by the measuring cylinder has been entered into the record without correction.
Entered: 350 mL
